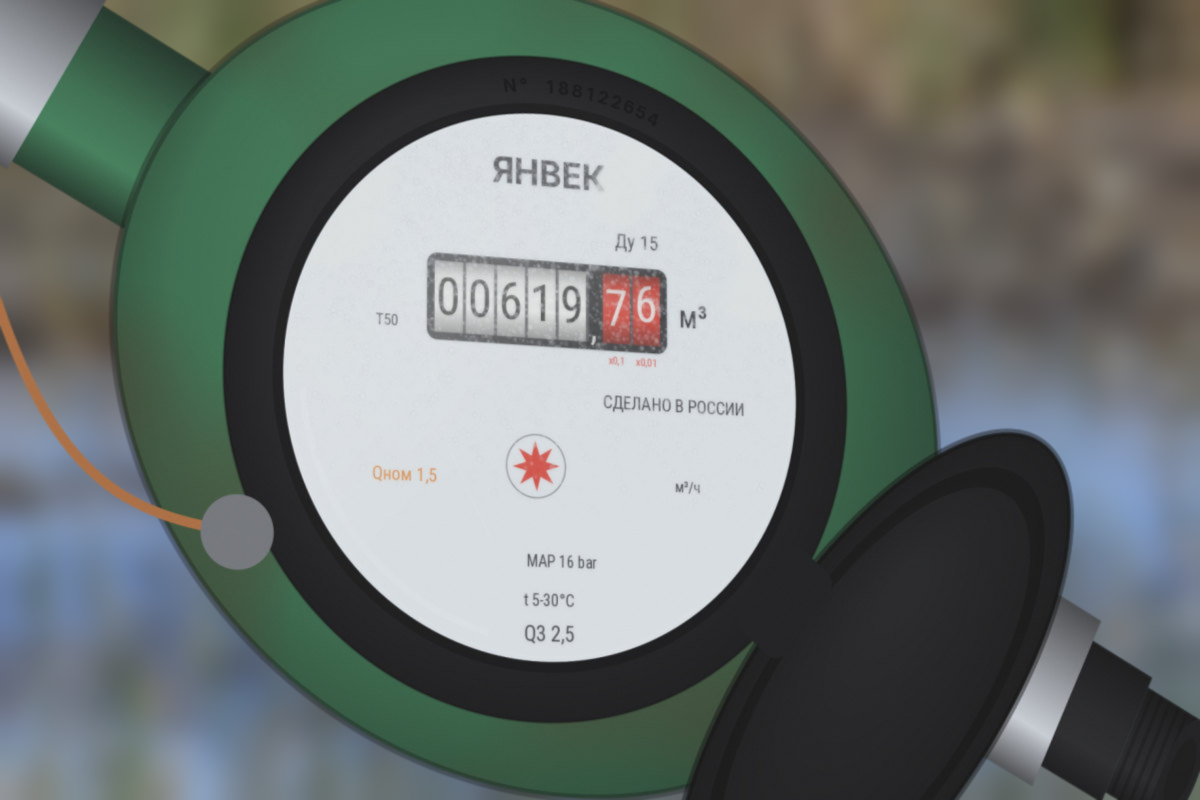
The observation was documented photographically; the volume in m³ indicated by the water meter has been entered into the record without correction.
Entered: 619.76 m³
